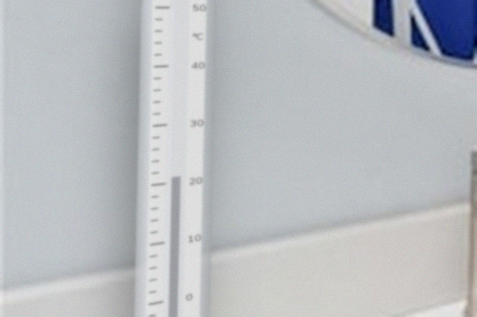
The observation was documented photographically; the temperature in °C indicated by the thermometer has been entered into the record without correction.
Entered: 21 °C
